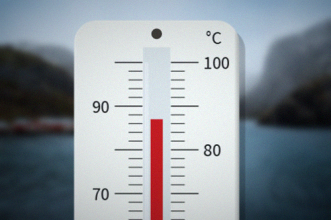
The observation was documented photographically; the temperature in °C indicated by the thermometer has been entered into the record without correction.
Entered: 87 °C
